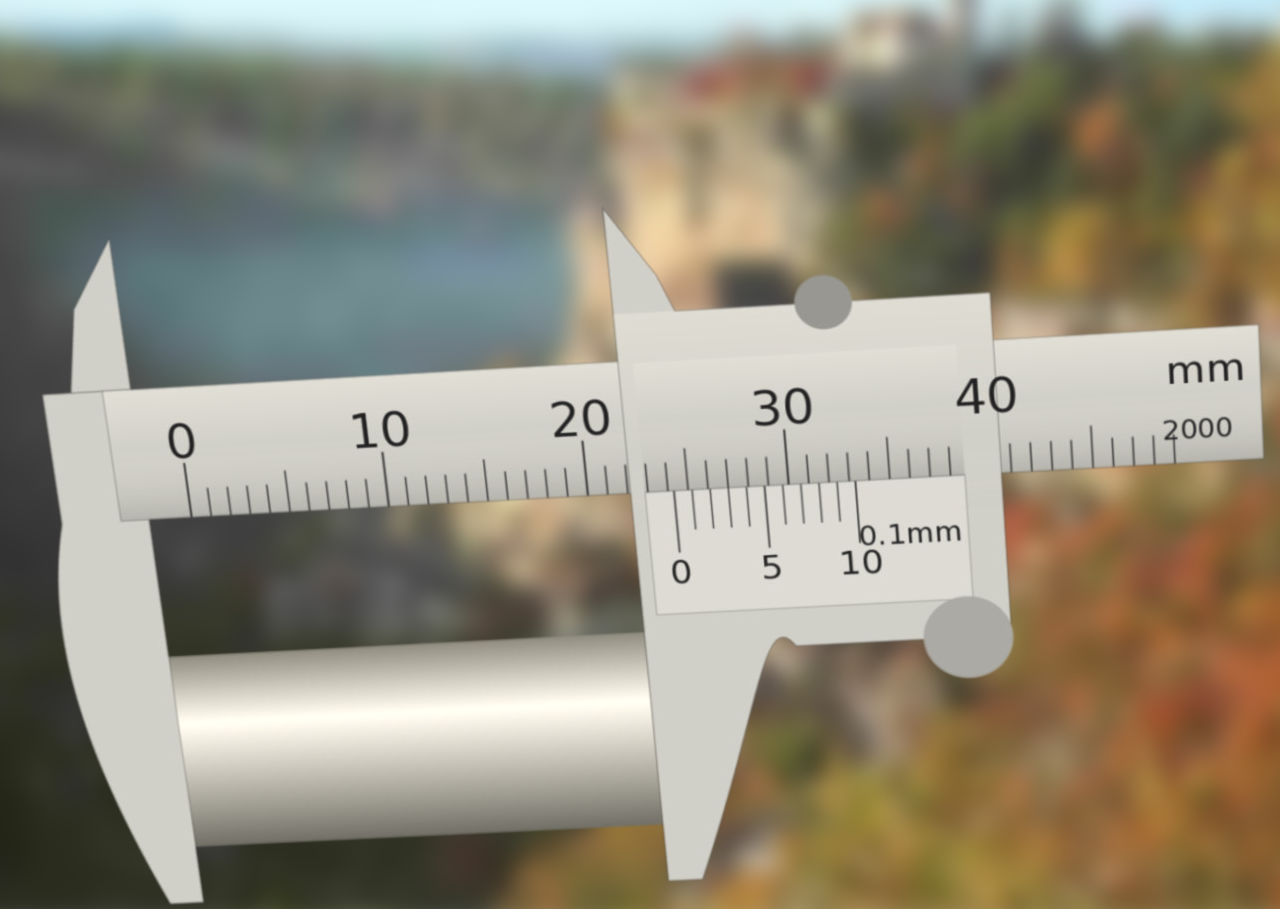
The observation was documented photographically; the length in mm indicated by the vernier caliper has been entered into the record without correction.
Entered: 24.3 mm
